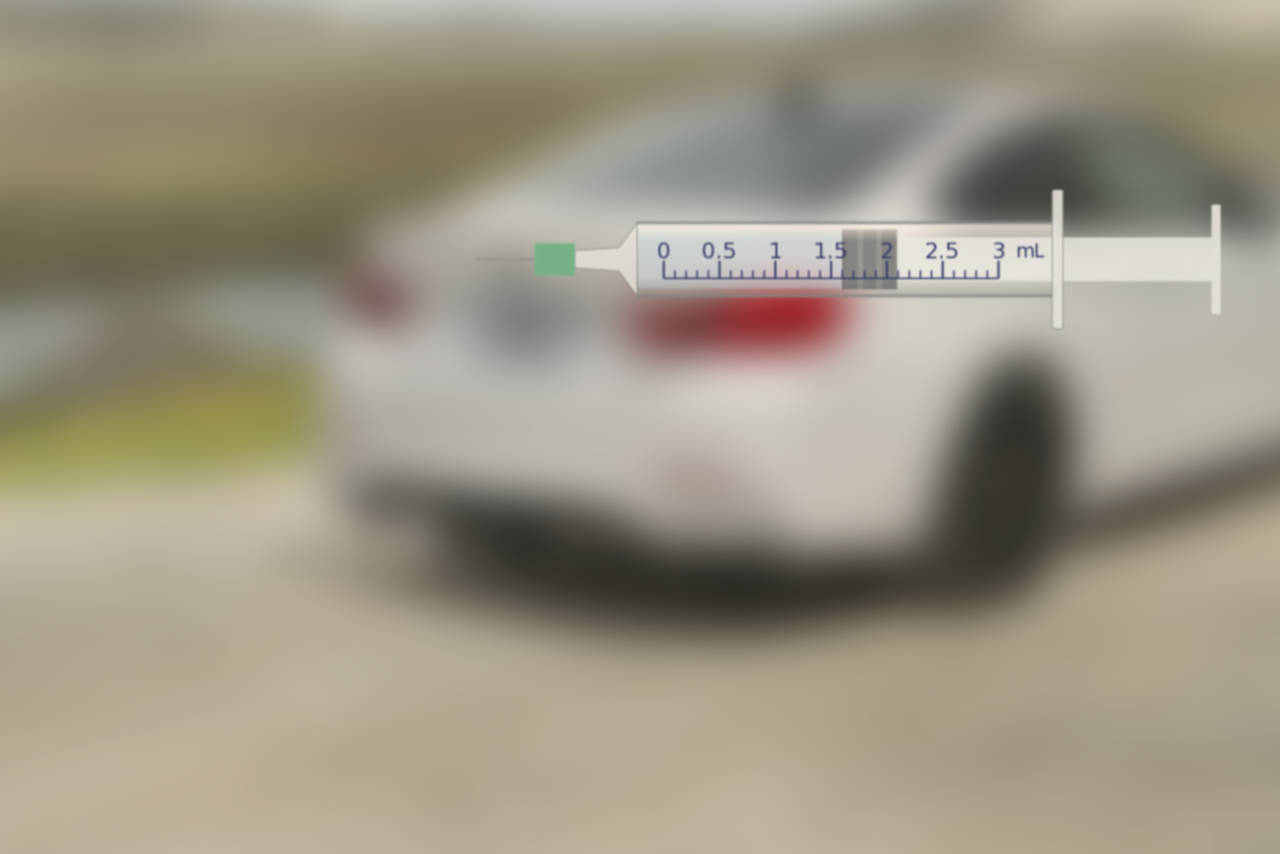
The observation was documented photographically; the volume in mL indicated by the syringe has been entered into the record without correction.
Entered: 1.6 mL
